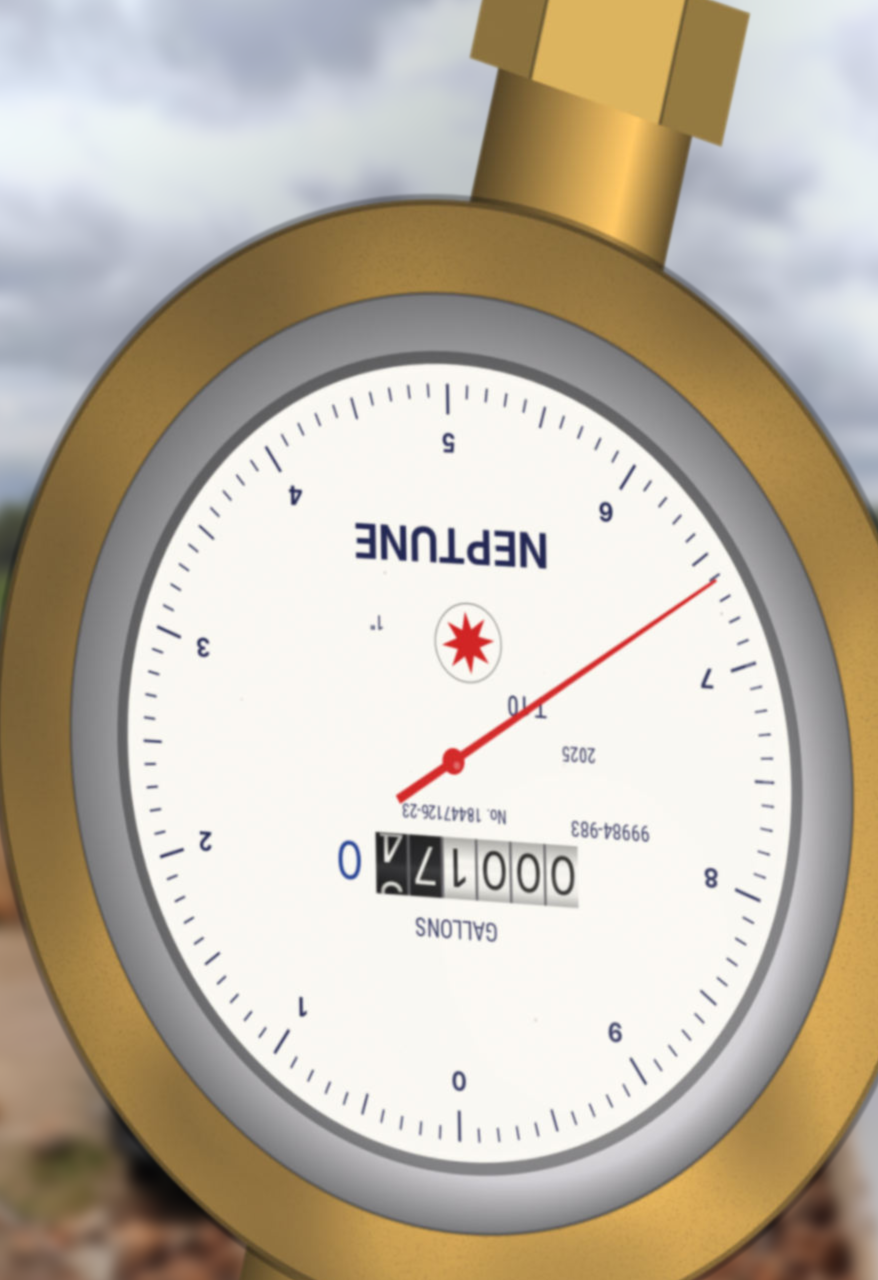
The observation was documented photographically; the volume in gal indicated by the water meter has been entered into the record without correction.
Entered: 1736.6 gal
